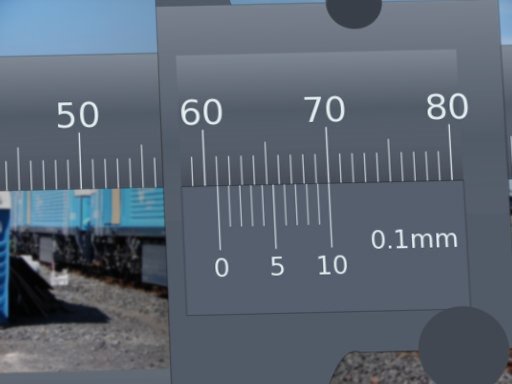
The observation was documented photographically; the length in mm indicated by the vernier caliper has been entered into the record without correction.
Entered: 61.0 mm
